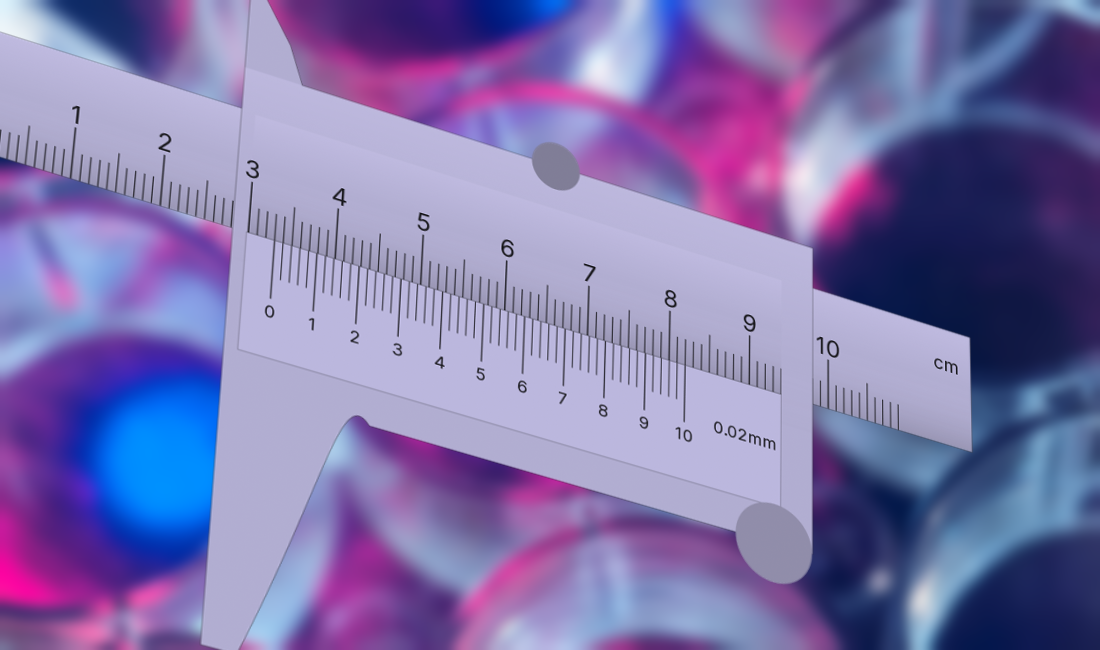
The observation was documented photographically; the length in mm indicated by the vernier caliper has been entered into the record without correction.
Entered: 33.0 mm
